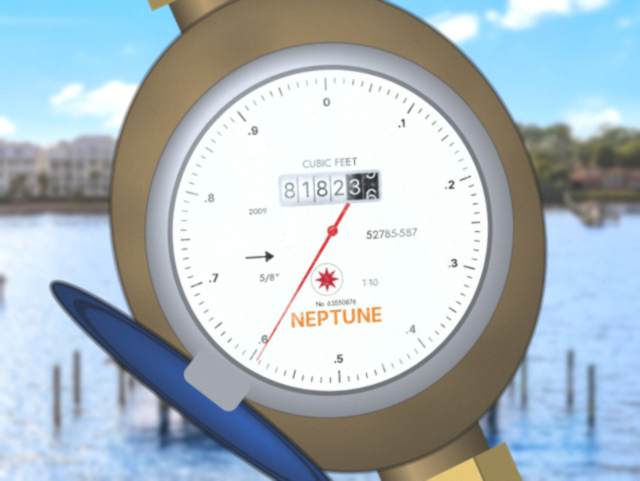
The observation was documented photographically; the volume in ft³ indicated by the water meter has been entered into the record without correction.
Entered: 818235.59 ft³
